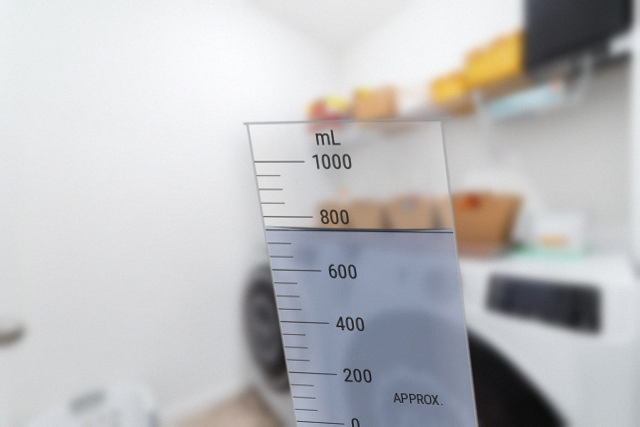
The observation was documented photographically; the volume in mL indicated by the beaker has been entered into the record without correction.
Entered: 750 mL
